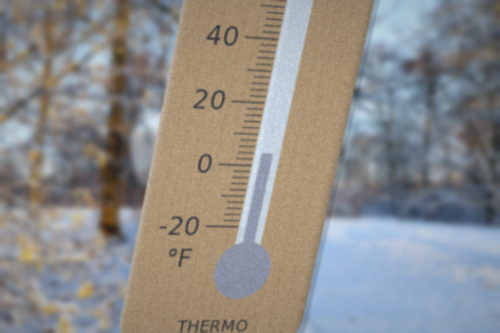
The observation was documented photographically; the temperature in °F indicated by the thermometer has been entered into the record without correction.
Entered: 4 °F
